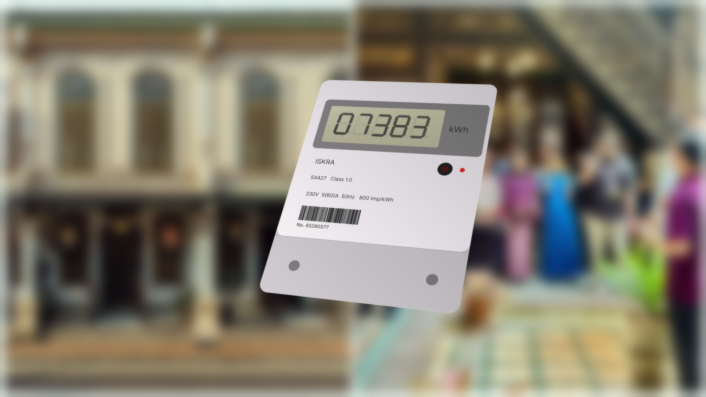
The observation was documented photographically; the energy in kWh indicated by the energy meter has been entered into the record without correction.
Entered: 7383 kWh
